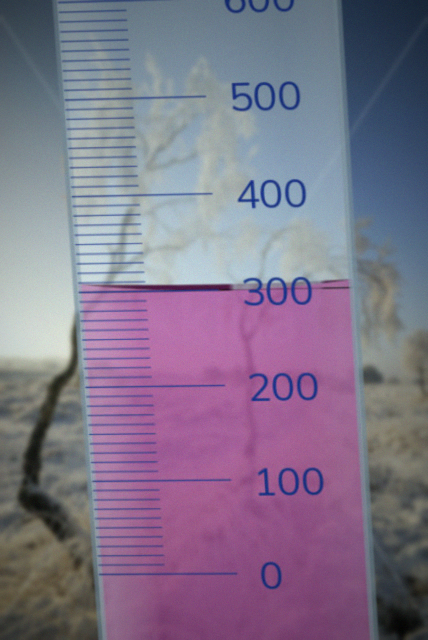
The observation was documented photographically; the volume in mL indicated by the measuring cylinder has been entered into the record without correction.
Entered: 300 mL
